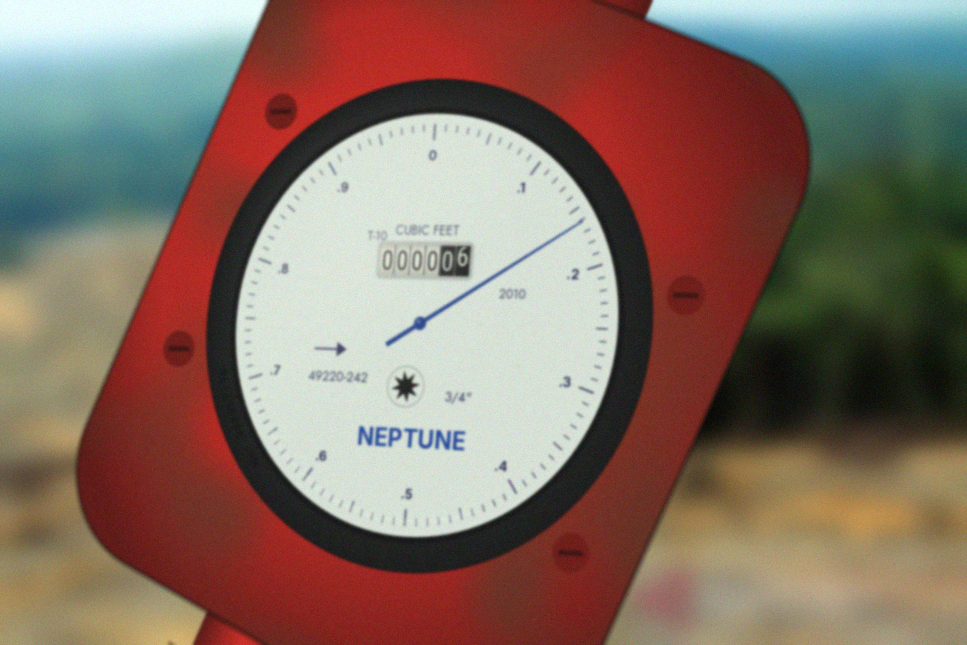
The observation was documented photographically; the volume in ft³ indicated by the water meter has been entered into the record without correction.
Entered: 6.16 ft³
